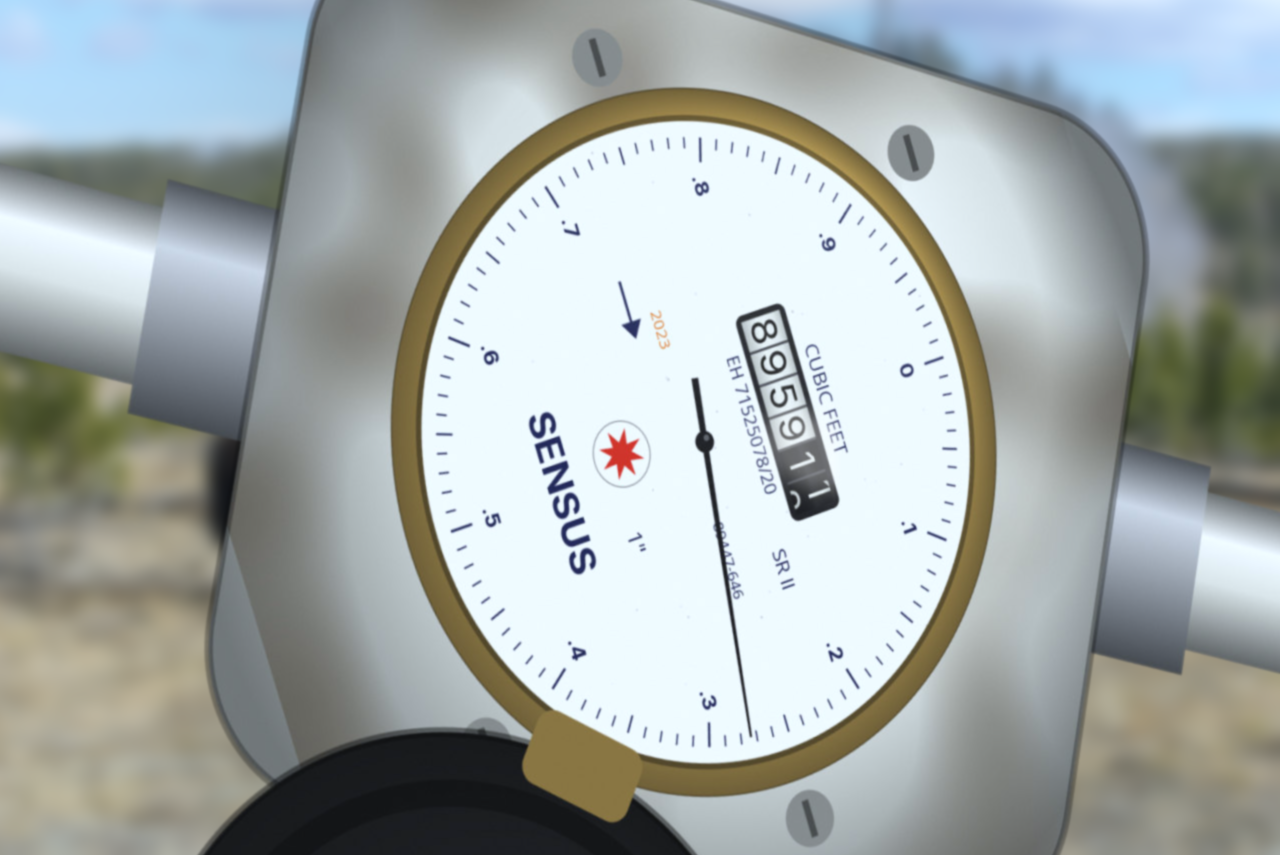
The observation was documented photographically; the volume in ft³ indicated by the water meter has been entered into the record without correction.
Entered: 895911.27 ft³
